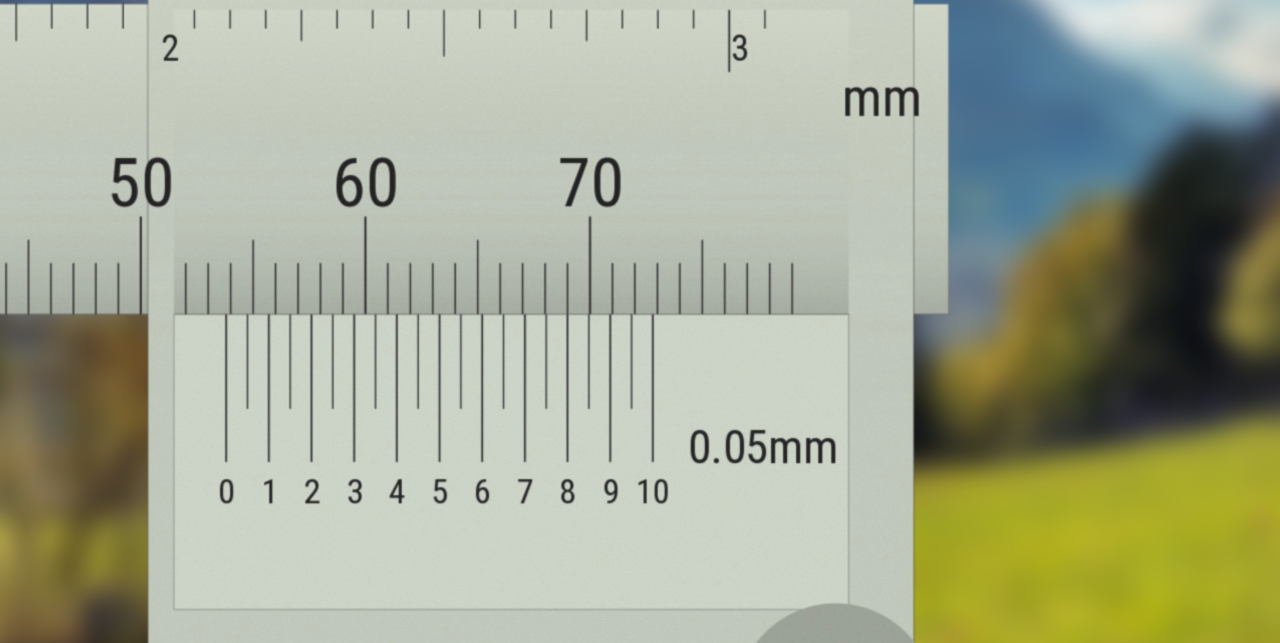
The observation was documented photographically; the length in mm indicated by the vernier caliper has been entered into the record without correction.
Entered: 53.8 mm
